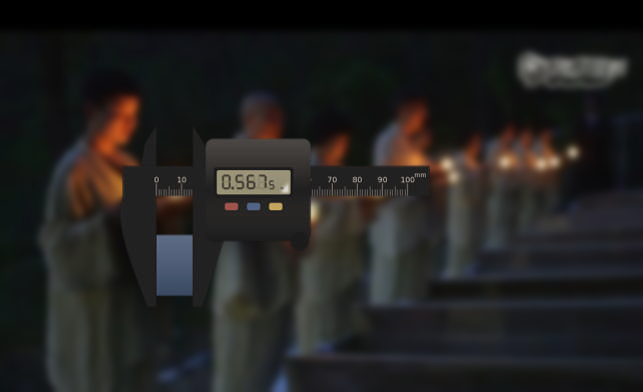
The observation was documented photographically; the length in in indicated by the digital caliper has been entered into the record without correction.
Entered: 0.5675 in
